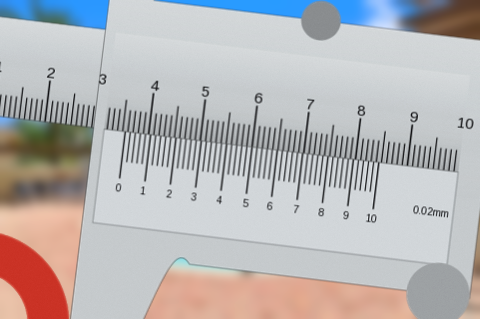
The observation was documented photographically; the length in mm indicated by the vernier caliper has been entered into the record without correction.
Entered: 35.5 mm
